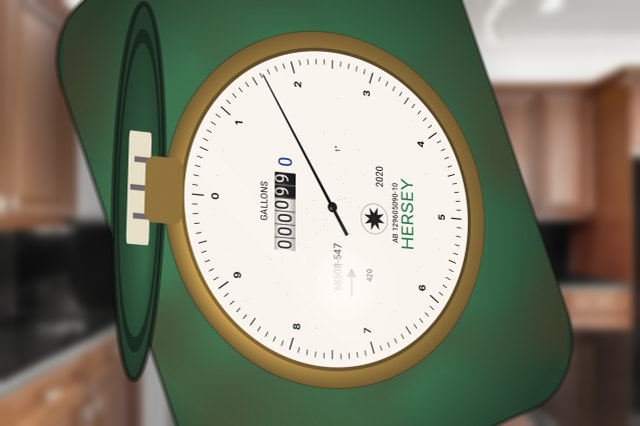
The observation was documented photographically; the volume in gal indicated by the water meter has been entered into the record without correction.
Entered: 991.6 gal
